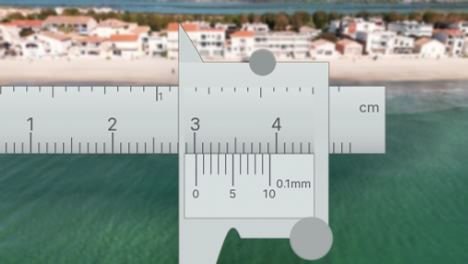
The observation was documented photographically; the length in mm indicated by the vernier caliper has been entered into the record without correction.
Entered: 30.2 mm
